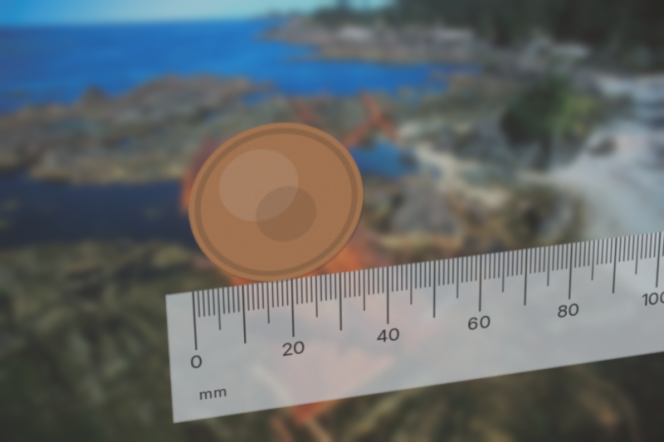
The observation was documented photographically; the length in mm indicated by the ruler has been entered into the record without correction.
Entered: 35 mm
